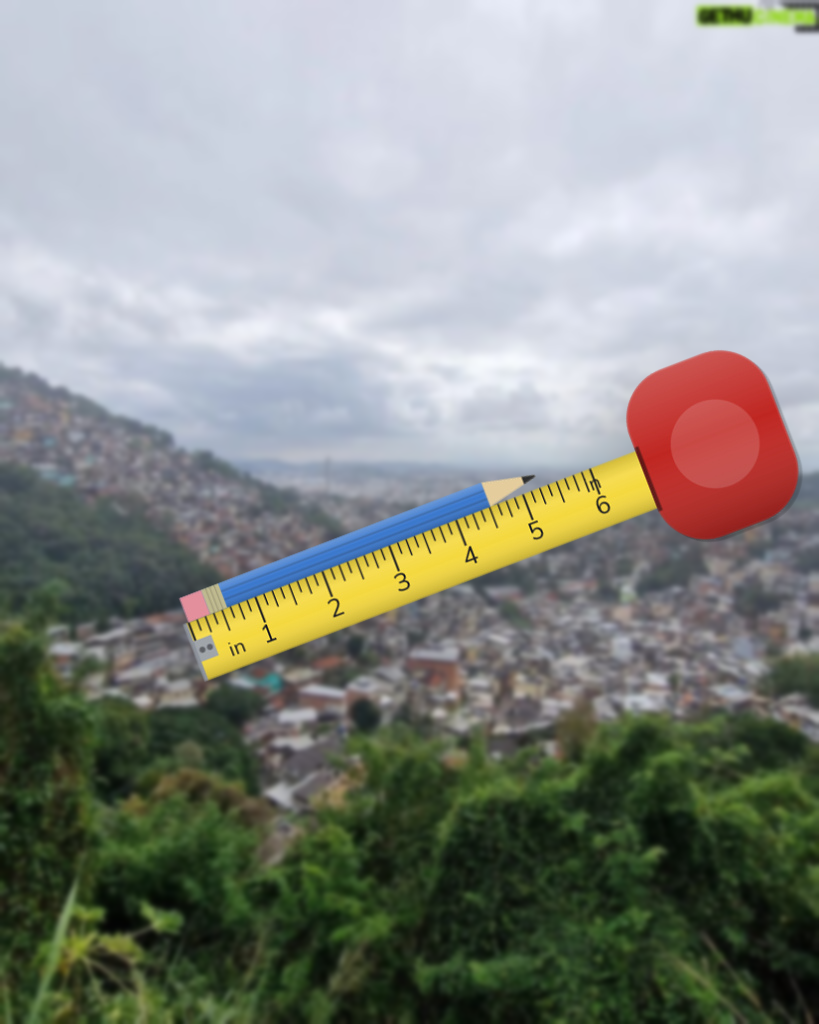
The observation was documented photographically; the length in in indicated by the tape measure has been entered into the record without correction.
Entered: 5.25 in
